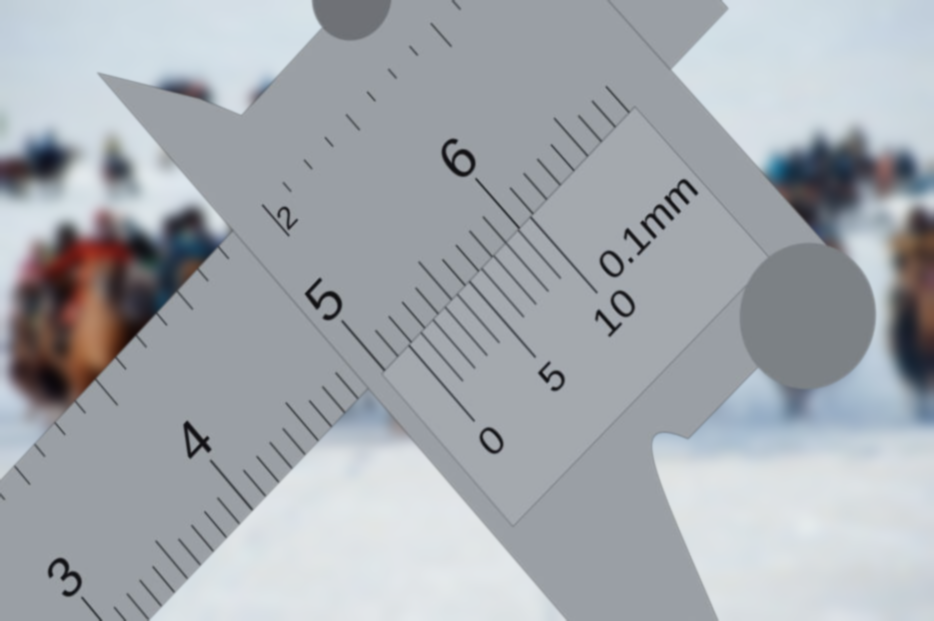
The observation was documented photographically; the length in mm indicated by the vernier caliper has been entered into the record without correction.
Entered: 51.8 mm
